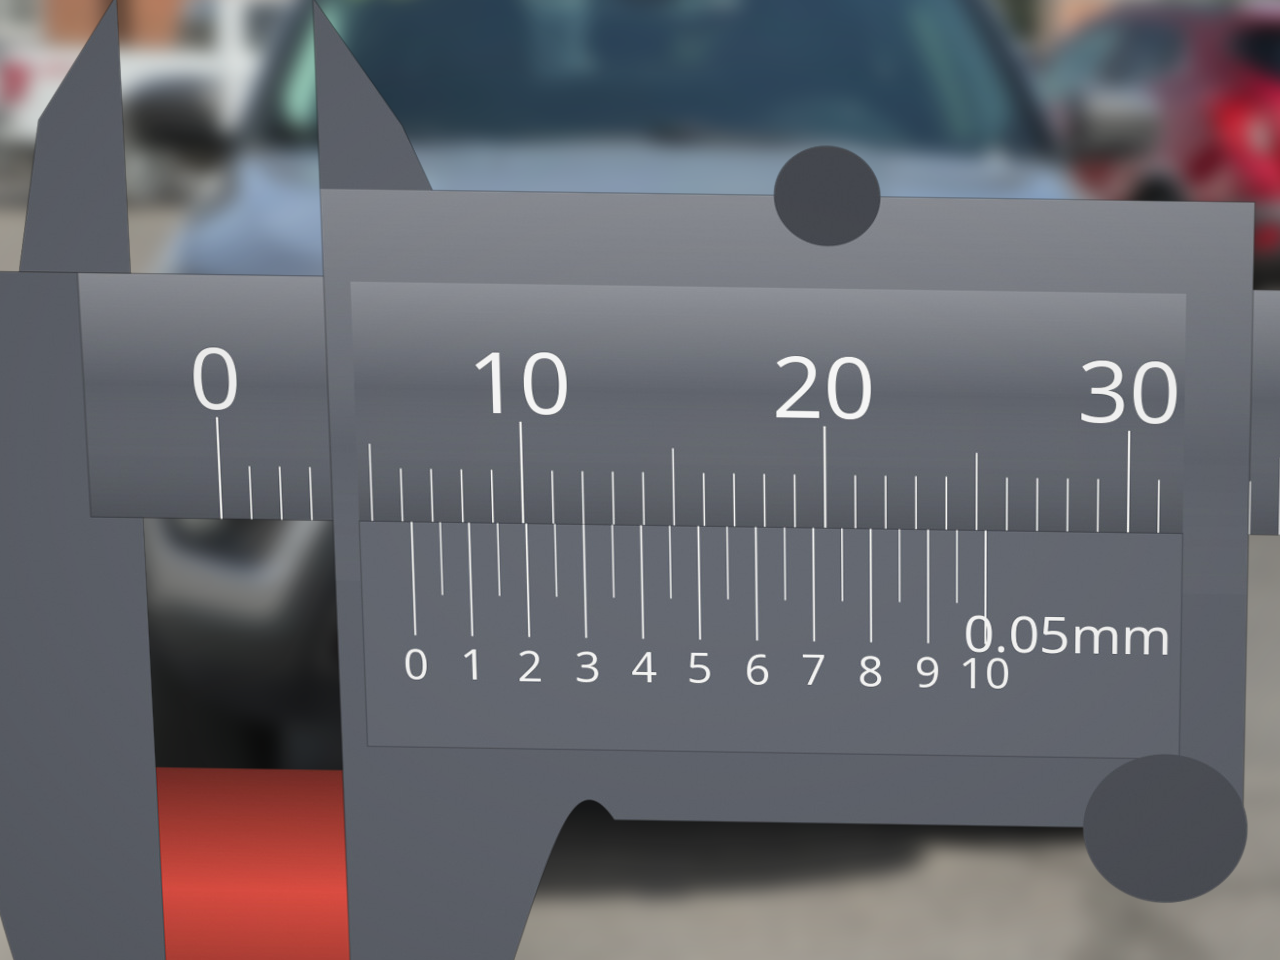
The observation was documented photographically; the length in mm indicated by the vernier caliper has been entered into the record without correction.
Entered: 6.30 mm
